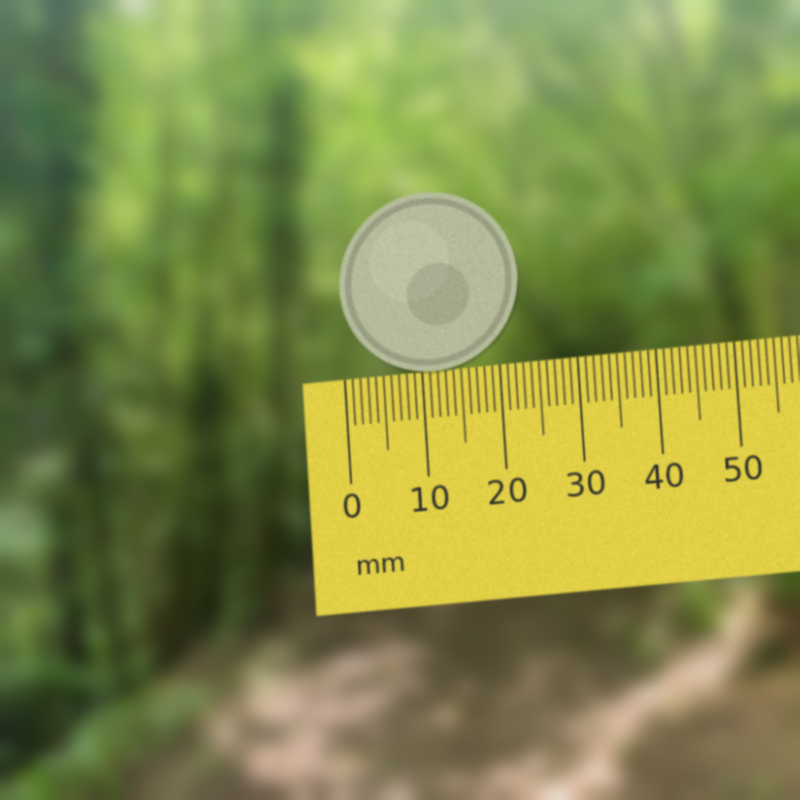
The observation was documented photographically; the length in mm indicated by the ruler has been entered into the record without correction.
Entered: 23 mm
